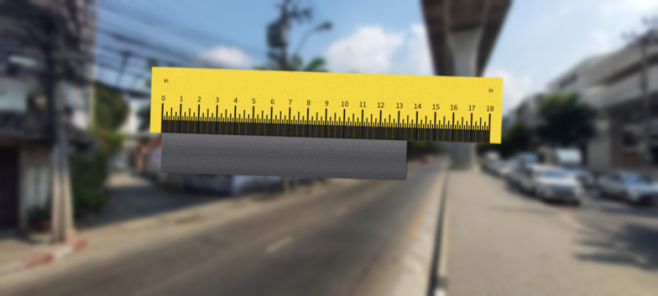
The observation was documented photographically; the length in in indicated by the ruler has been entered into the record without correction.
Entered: 13.5 in
